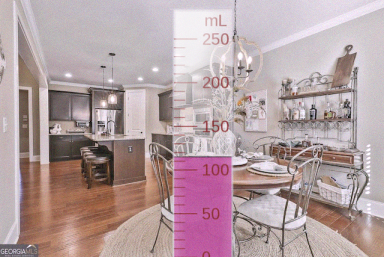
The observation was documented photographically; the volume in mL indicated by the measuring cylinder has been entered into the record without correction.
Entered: 115 mL
